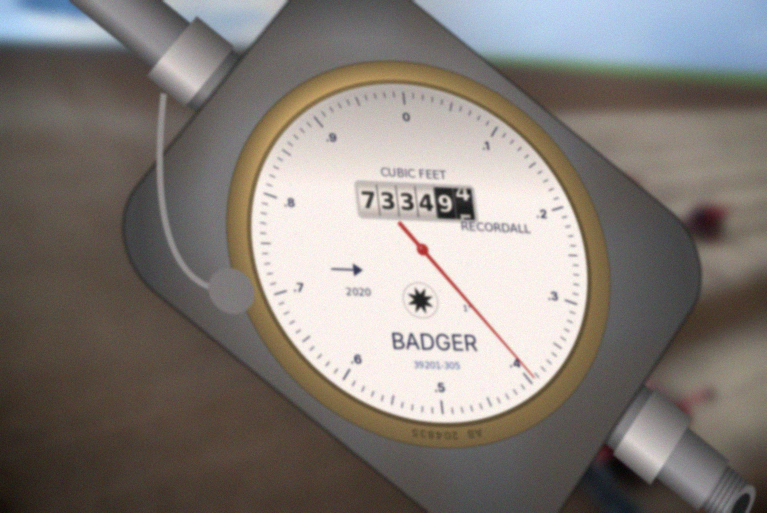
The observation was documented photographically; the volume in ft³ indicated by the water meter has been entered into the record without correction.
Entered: 733494.39 ft³
